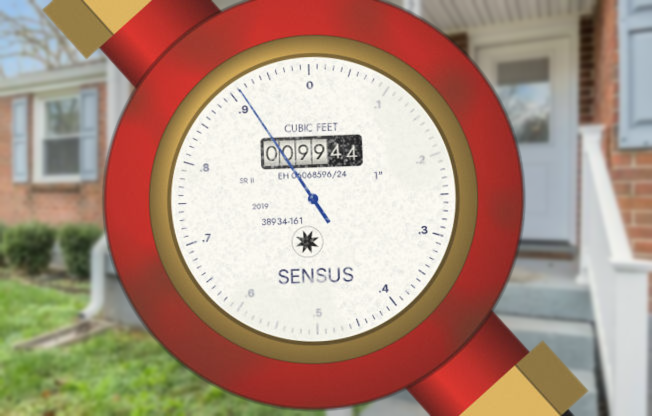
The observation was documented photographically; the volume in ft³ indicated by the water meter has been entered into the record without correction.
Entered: 9943.91 ft³
